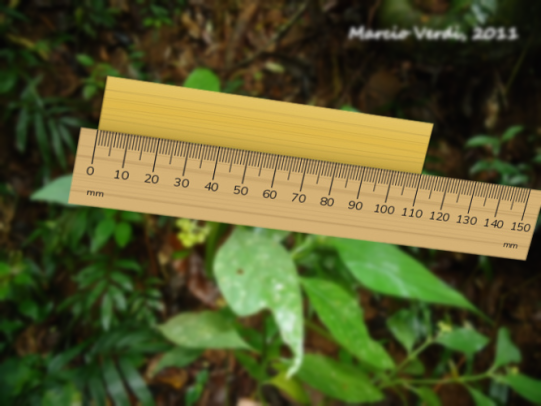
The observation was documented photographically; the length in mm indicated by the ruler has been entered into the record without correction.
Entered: 110 mm
